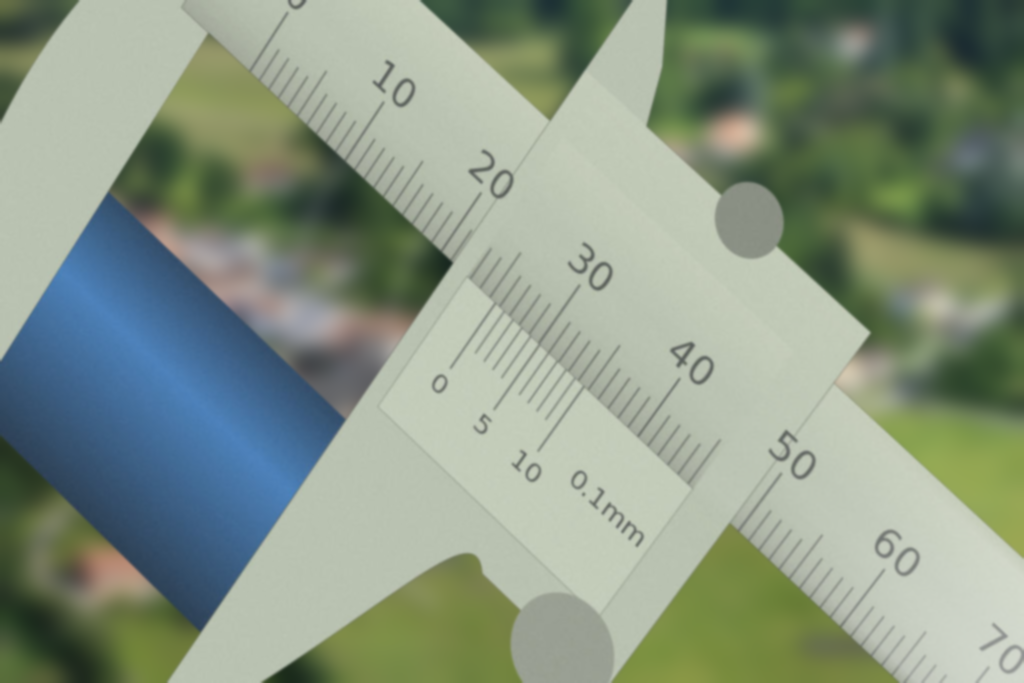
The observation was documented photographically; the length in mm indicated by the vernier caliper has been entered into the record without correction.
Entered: 25.6 mm
